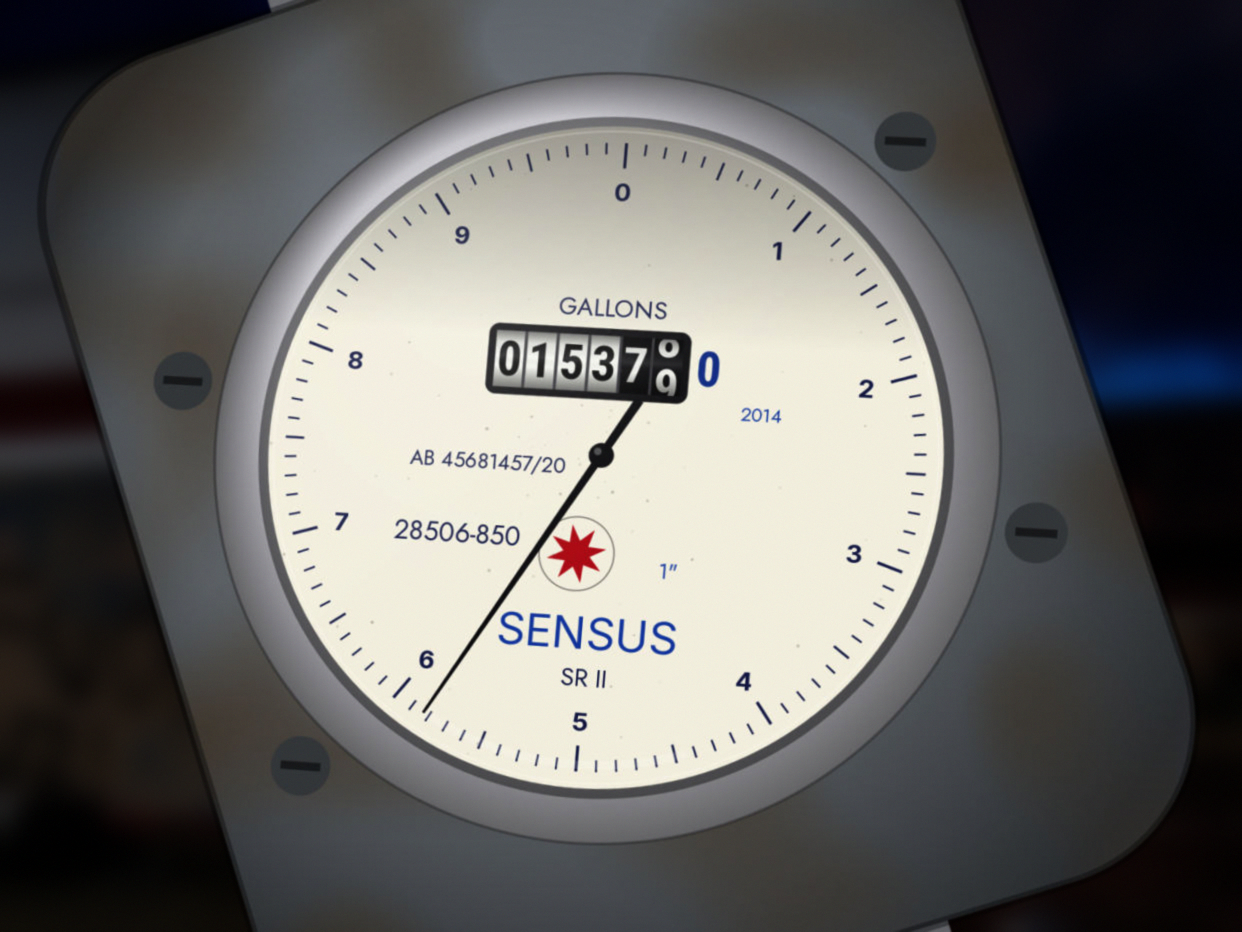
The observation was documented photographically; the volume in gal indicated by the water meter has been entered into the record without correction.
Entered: 153785.8 gal
